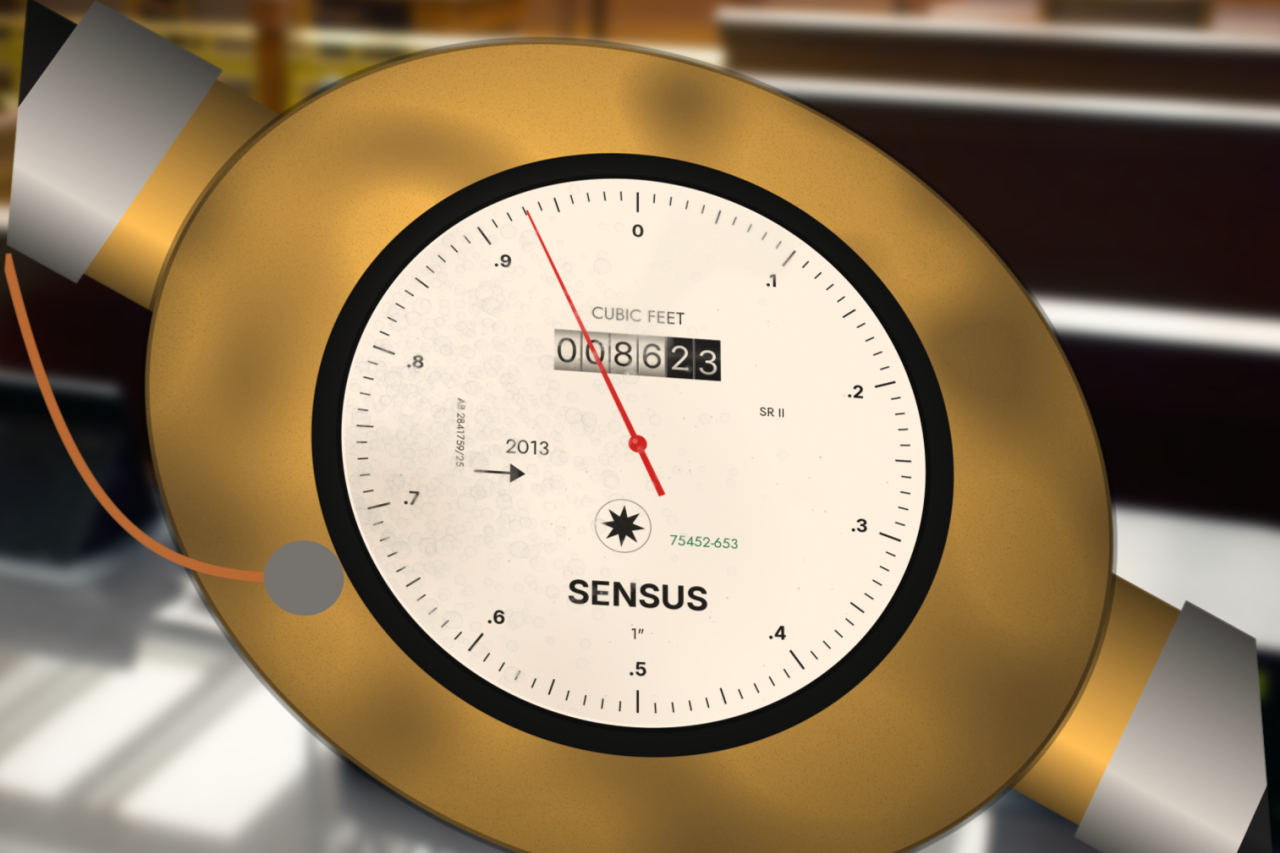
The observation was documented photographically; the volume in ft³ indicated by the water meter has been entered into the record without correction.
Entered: 8622.93 ft³
